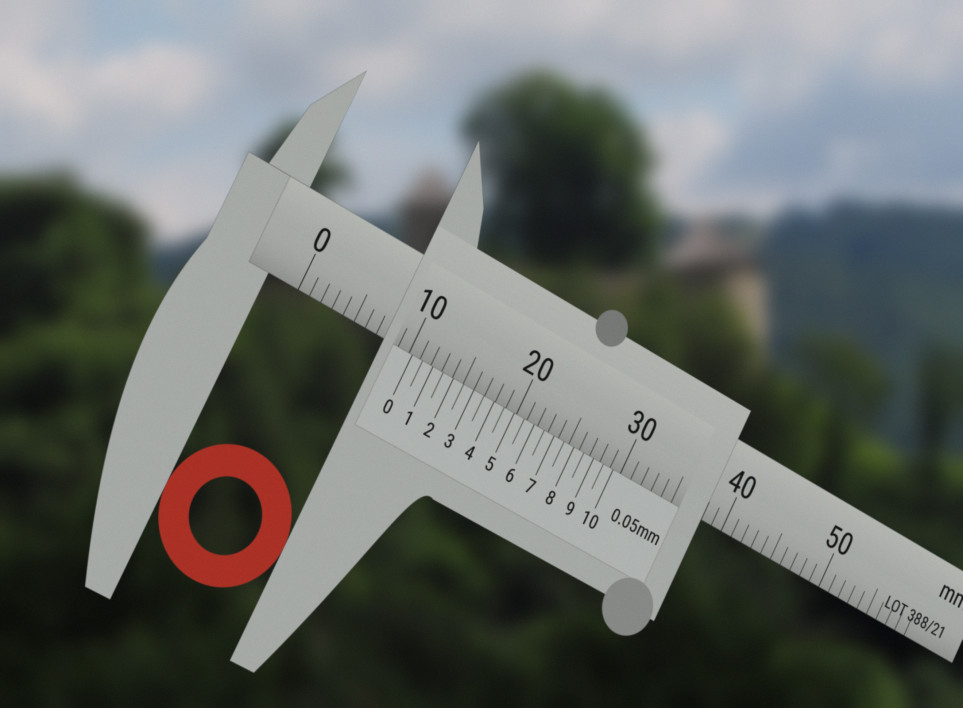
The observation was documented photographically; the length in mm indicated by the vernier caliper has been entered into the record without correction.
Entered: 10.3 mm
